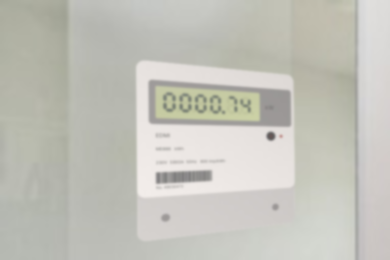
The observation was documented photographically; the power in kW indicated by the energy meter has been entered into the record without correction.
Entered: 0.74 kW
